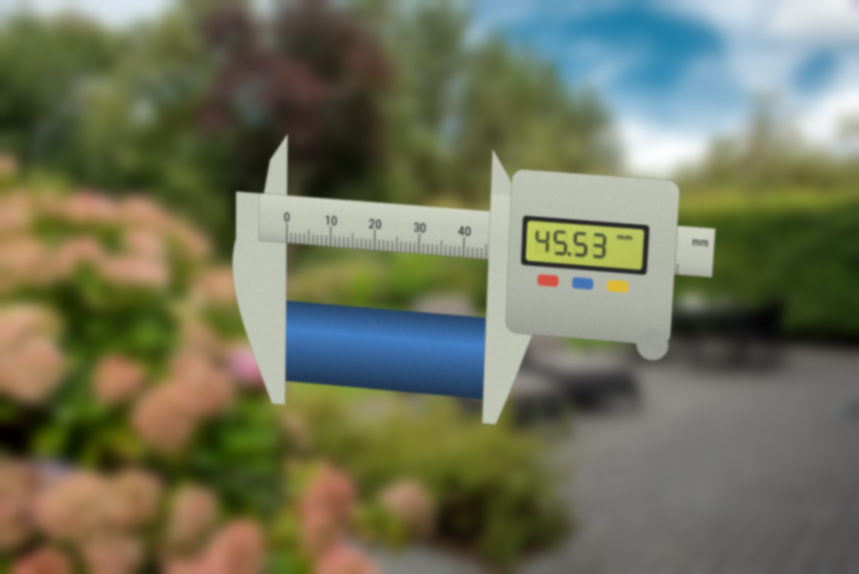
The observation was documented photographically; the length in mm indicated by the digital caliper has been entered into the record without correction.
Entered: 45.53 mm
